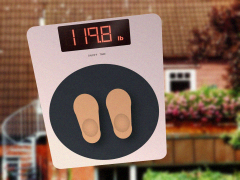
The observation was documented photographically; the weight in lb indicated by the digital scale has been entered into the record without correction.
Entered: 119.8 lb
